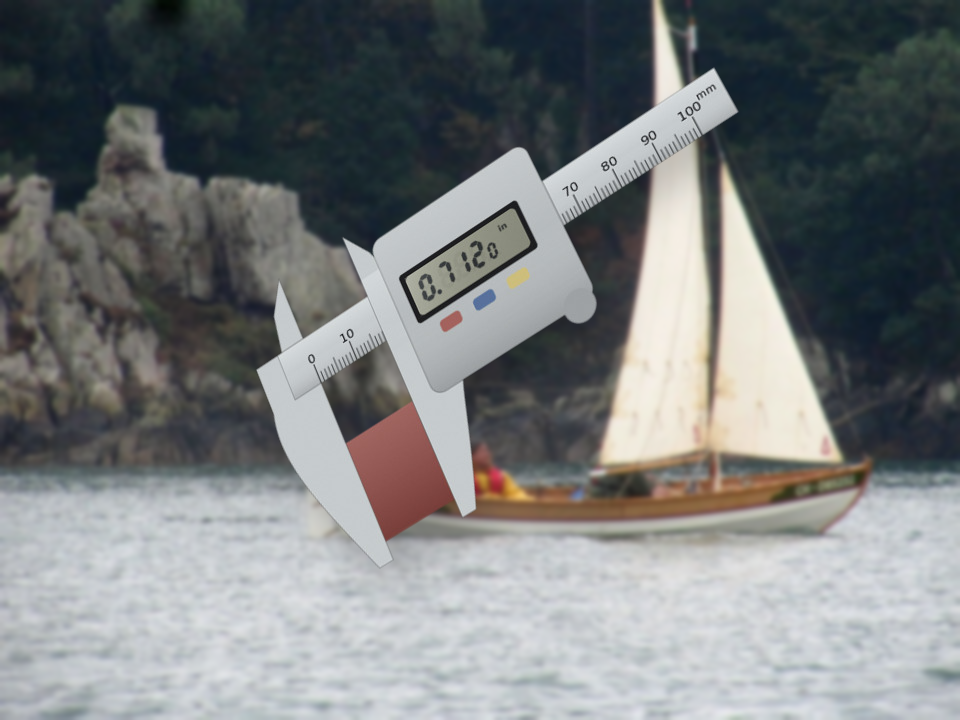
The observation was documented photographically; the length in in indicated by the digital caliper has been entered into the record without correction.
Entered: 0.7120 in
